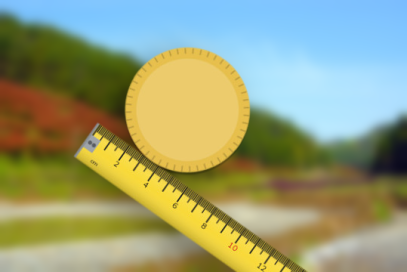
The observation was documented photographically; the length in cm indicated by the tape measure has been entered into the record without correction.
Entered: 7 cm
